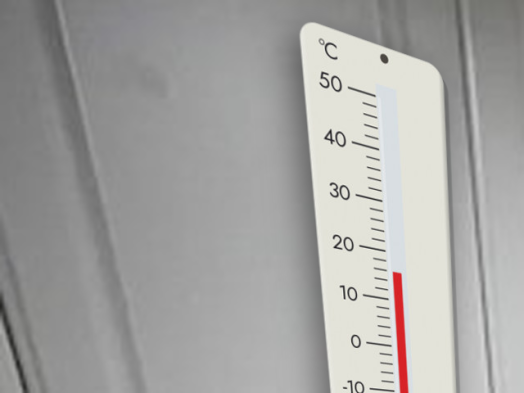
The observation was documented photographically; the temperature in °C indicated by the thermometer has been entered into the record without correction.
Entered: 16 °C
